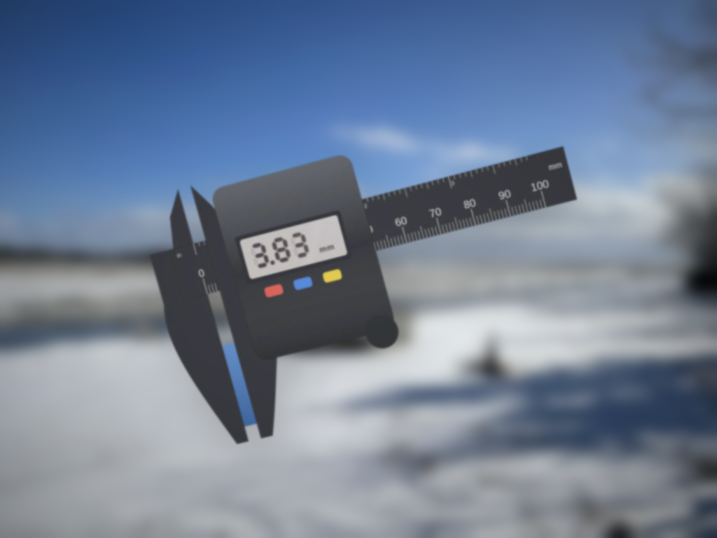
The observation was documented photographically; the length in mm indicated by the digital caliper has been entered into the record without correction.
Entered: 3.83 mm
